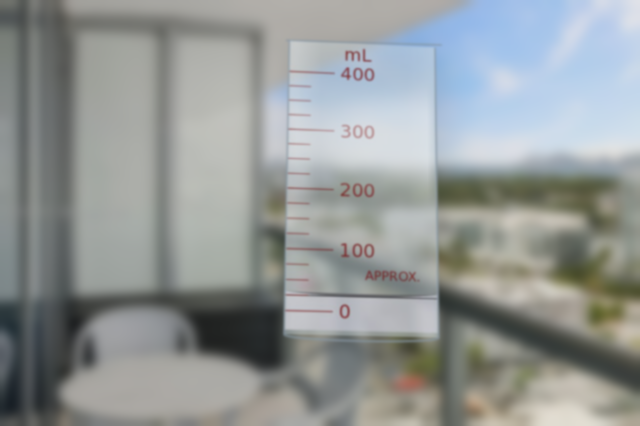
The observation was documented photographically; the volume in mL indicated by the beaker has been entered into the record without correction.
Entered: 25 mL
